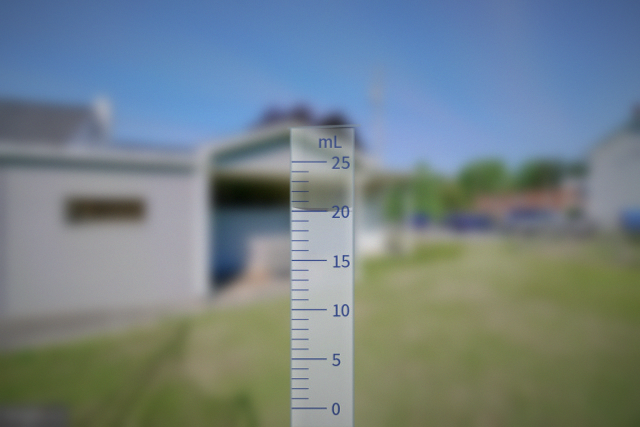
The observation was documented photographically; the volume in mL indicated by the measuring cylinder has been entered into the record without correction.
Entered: 20 mL
